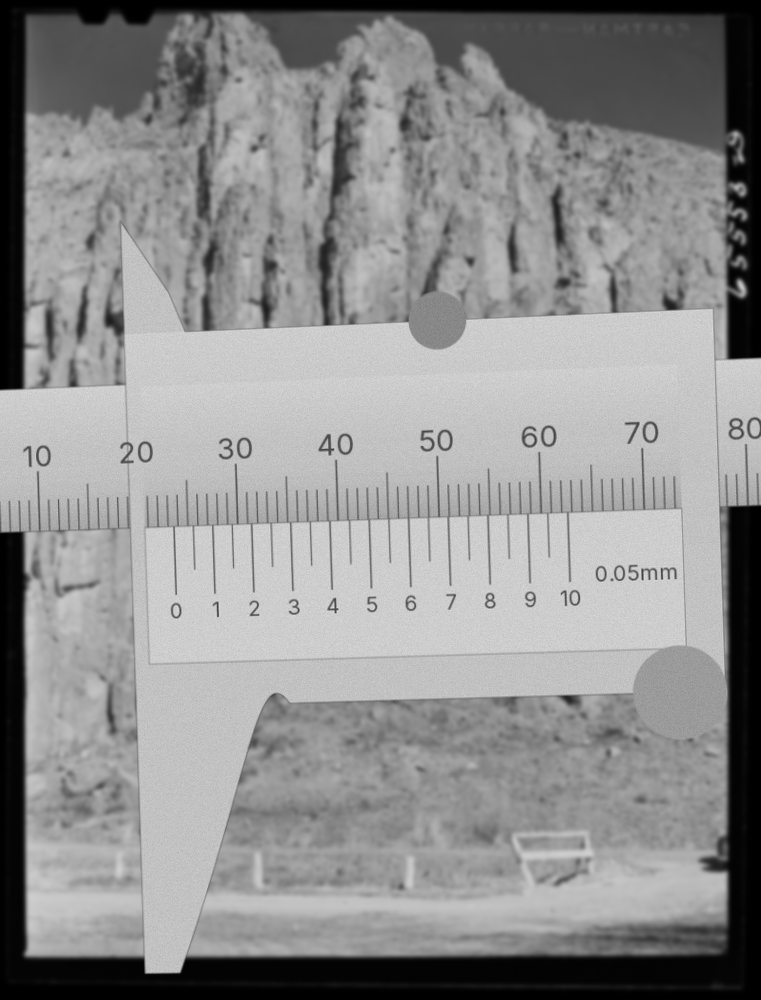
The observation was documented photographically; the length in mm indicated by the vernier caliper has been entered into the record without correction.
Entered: 23.6 mm
